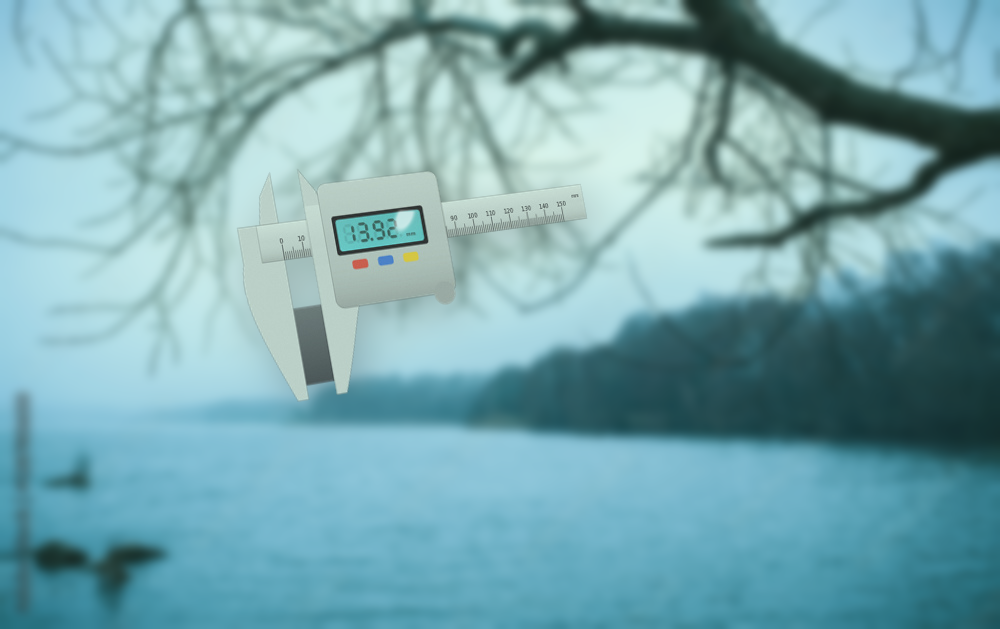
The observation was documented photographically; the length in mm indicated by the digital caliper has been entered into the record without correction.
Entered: 13.92 mm
